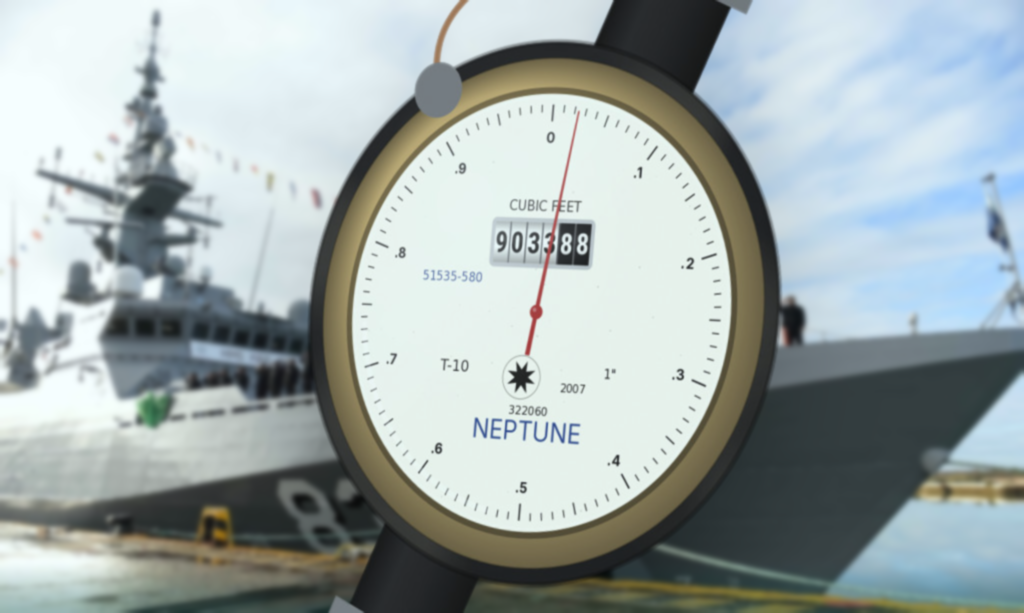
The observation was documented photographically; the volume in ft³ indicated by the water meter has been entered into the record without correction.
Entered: 903388.02 ft³
